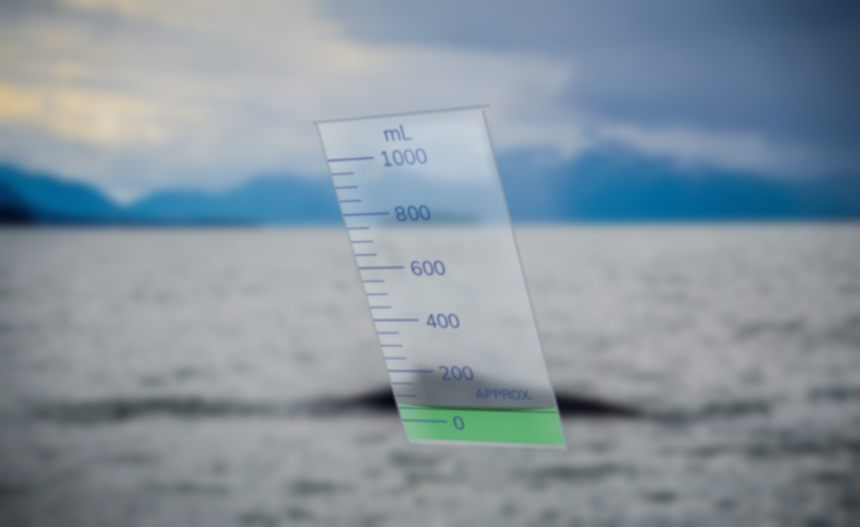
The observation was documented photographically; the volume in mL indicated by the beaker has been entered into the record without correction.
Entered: 50 mL
